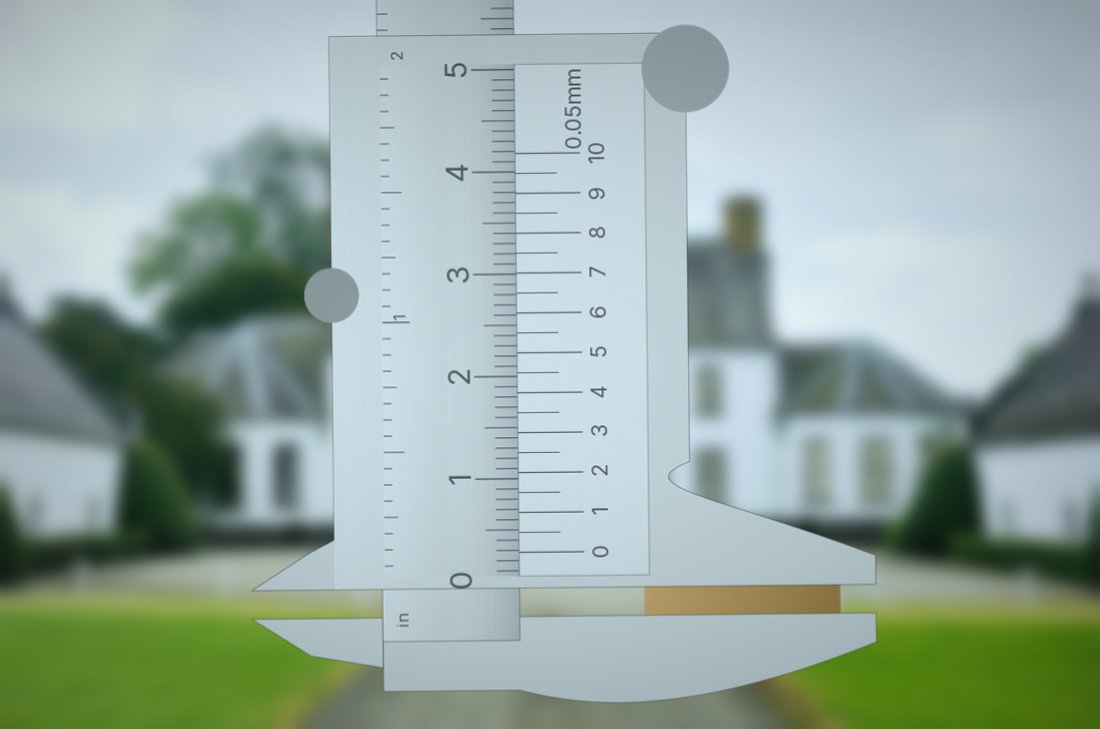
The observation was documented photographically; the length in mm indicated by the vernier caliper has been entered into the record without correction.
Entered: 2.8 mm
